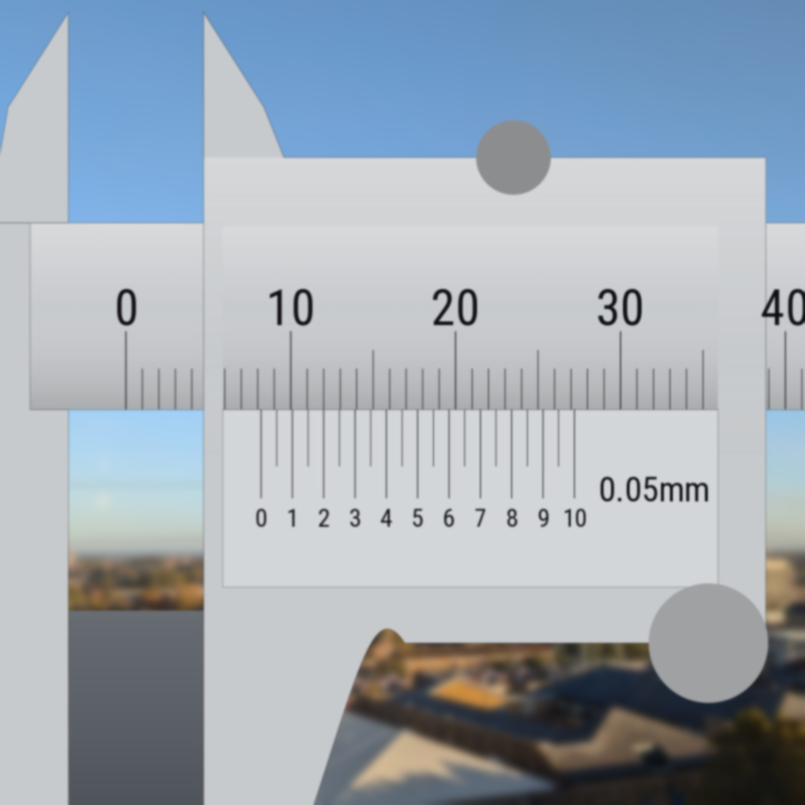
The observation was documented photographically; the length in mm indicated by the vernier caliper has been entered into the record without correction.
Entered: 8.2 mm
